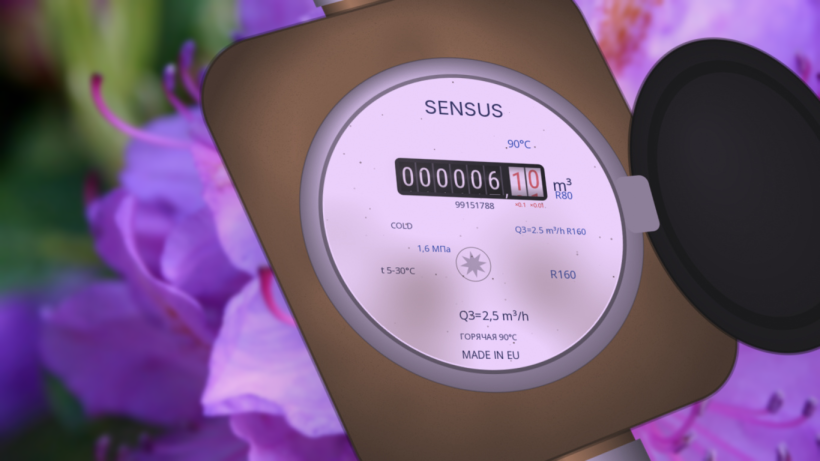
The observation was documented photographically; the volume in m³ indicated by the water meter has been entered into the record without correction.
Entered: 6.10 m³
